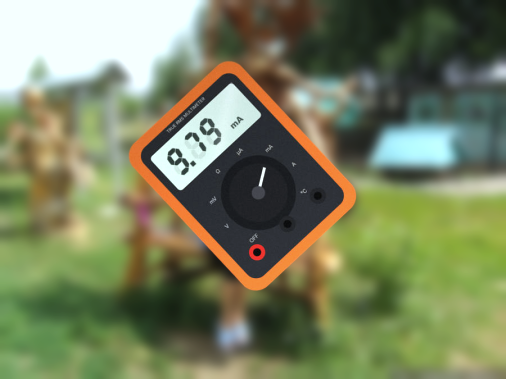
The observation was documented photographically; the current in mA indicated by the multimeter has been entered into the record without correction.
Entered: 9.79 mA
